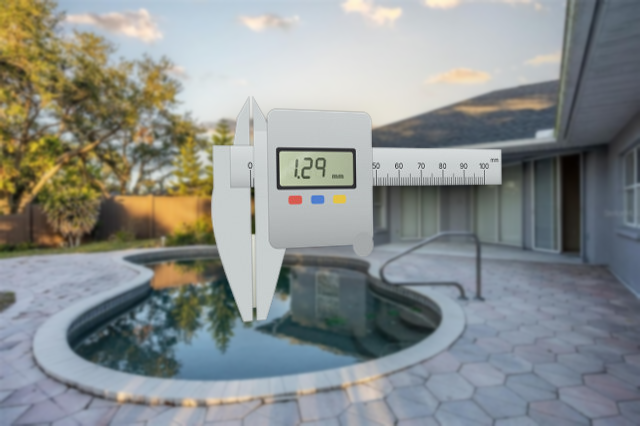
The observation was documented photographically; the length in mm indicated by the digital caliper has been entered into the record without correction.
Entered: 1.29 mm
